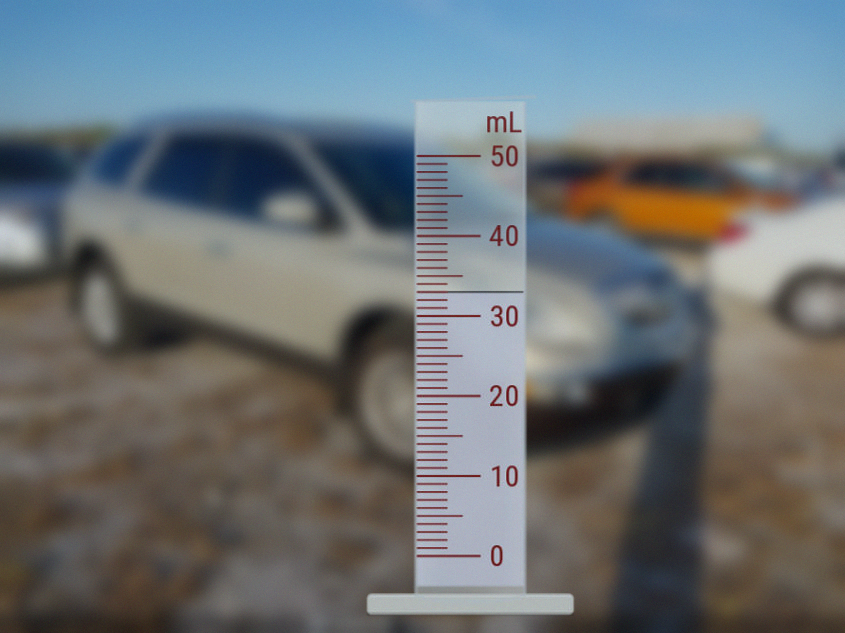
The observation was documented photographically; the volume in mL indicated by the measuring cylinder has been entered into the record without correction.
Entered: 33 mL
